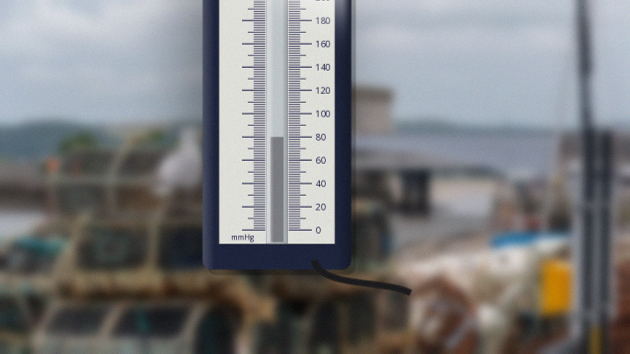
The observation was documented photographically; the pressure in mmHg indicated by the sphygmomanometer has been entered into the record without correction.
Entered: 80 mmHg
